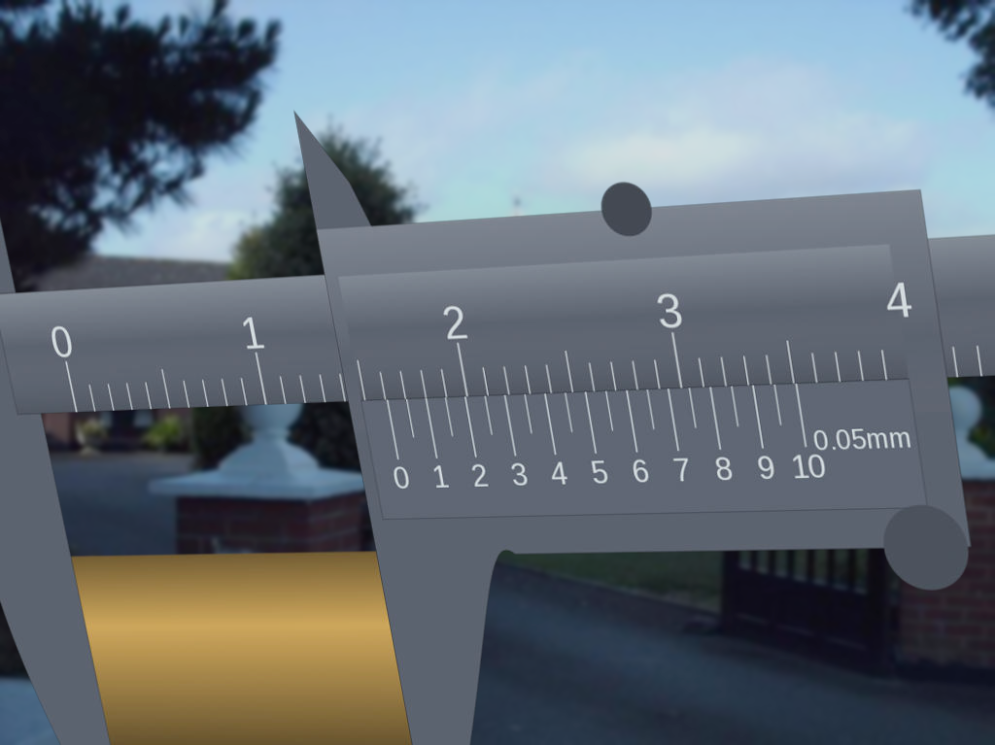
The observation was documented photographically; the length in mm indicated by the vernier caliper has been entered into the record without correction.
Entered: 16.1 mm
